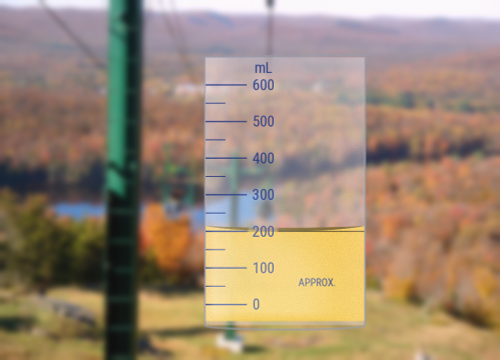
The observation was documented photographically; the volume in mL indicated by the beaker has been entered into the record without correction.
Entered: 200 mL
